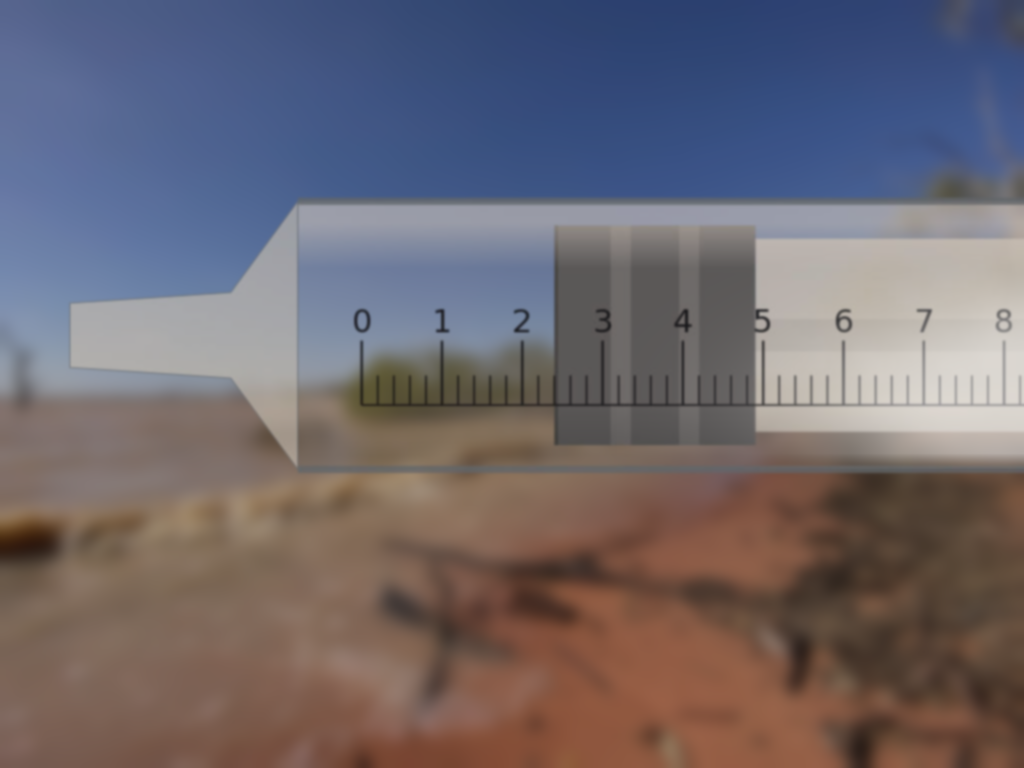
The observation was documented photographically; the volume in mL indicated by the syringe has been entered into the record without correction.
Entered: 2.4 mL
